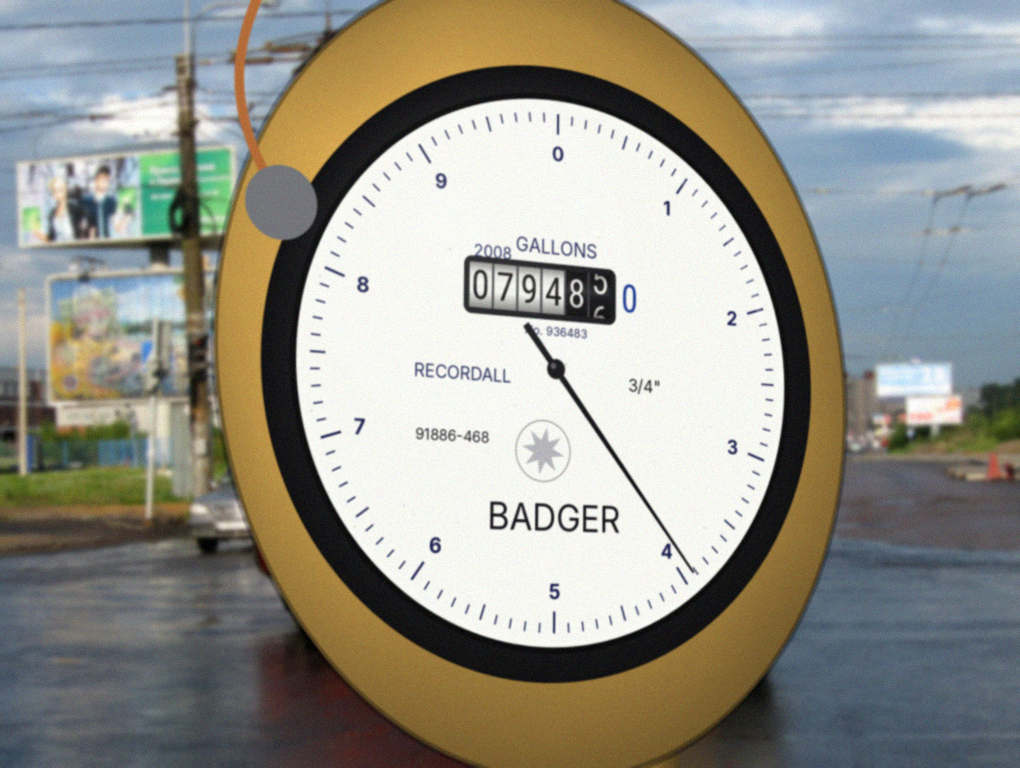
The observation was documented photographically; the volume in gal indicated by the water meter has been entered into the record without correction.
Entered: 794853.9 gal
